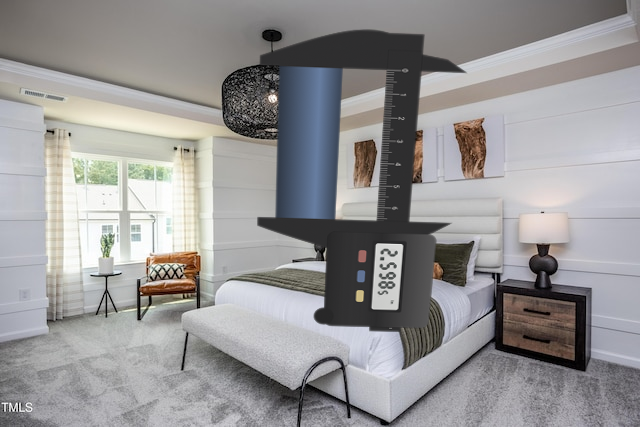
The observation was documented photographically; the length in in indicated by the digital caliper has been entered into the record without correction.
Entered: 2.5985 in
